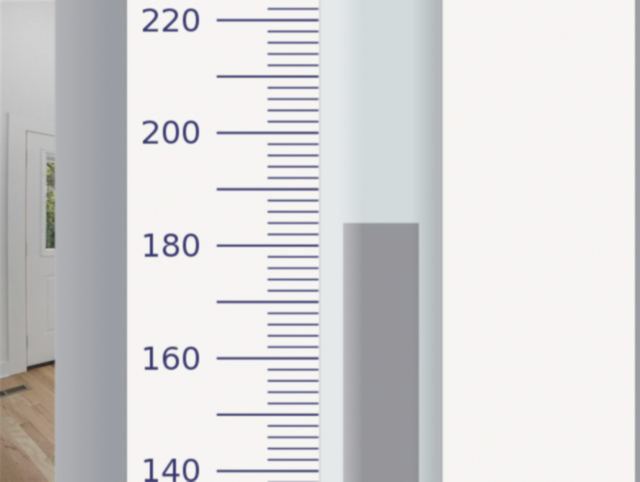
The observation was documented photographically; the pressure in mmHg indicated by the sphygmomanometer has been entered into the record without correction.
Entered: 184 mmHg
